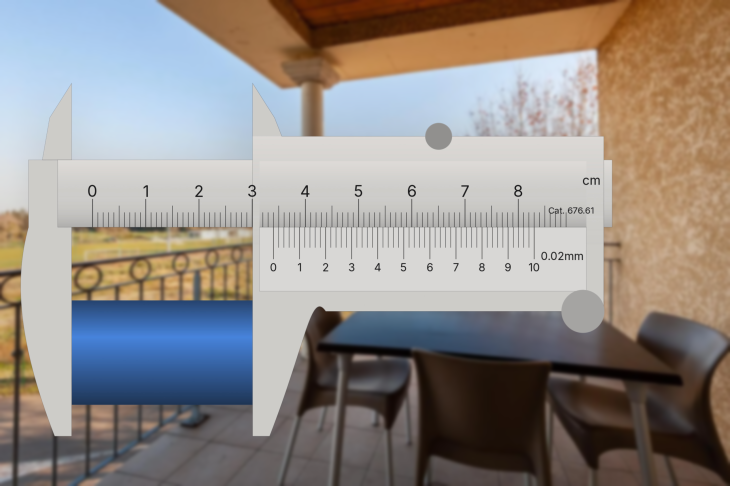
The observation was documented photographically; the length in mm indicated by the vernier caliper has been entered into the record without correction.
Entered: 34.0 mm
